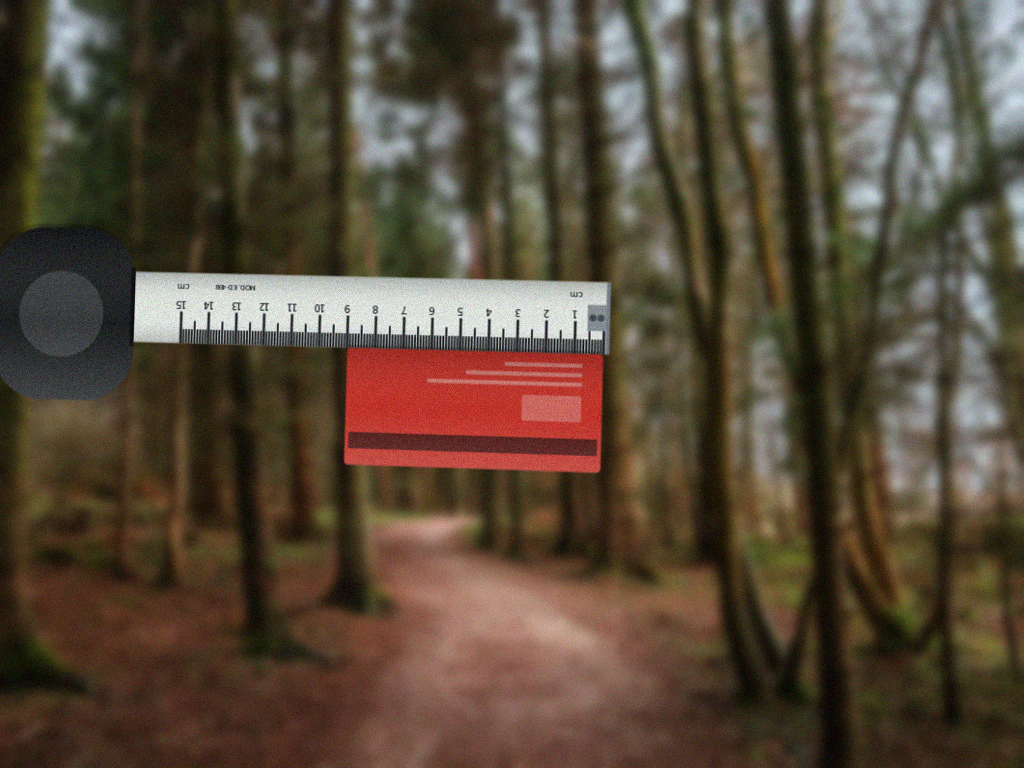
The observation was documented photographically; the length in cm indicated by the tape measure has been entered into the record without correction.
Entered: 9 cm
